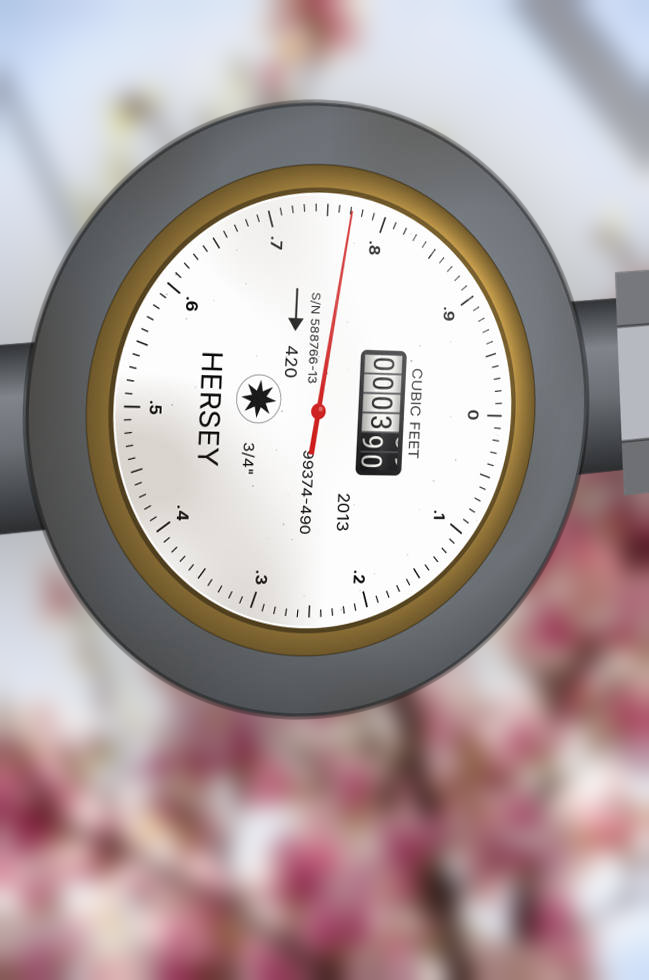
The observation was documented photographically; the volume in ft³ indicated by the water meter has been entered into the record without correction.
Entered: 389.77 ft³
